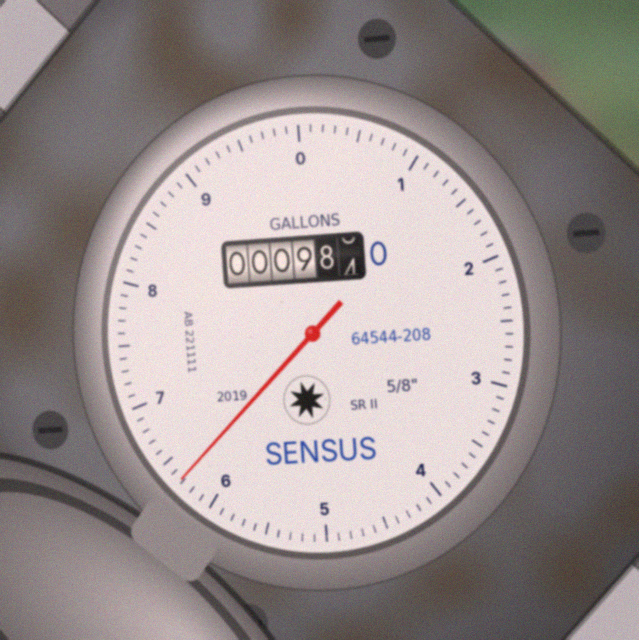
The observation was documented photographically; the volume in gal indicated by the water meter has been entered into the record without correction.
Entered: 9836.3 gal
